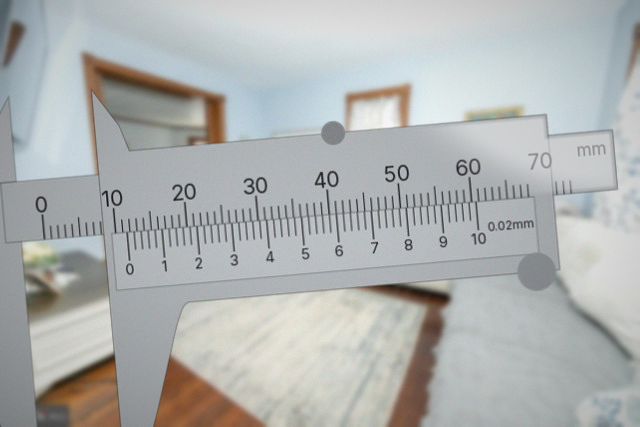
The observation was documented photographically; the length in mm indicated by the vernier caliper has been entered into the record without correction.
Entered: 11.6 mm
